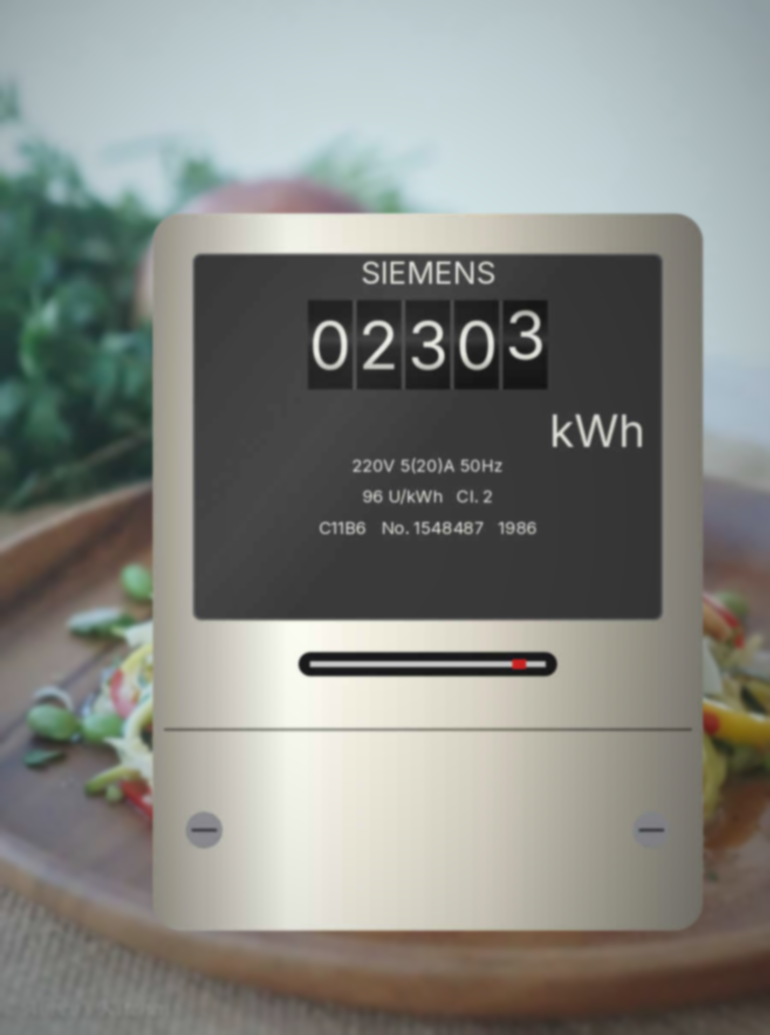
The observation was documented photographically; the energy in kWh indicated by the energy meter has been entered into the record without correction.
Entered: 2303 kWh
